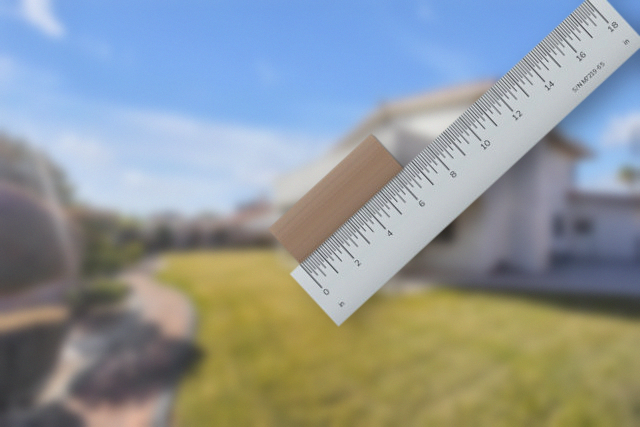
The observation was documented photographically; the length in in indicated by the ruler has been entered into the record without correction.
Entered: 6.5 in
